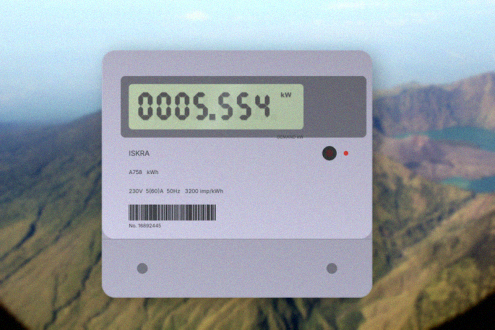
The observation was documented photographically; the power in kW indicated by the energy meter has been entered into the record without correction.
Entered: 5.554 kW
